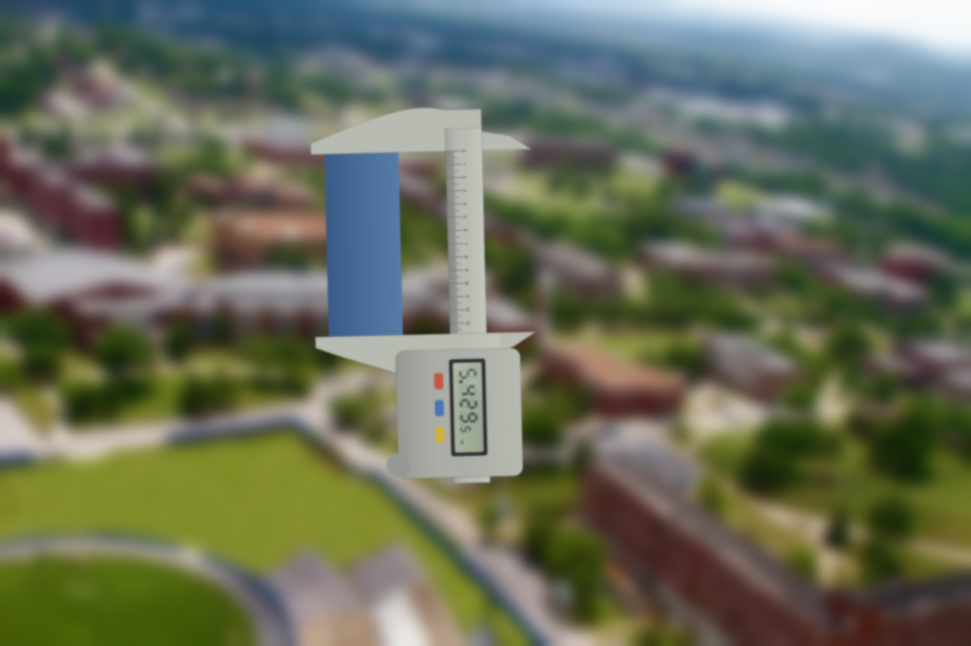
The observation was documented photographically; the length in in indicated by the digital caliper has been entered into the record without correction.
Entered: 5.4295 in
